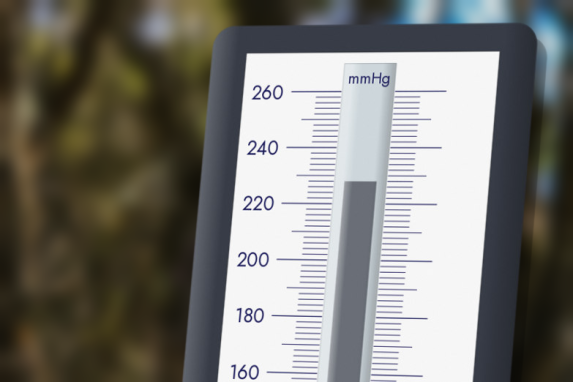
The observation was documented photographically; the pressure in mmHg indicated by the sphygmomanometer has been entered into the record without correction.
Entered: 228 mmHg
